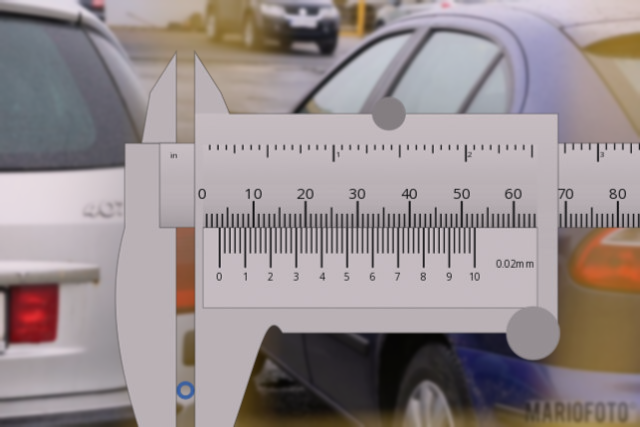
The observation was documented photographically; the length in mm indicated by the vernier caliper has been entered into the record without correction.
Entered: 3.5 mm
